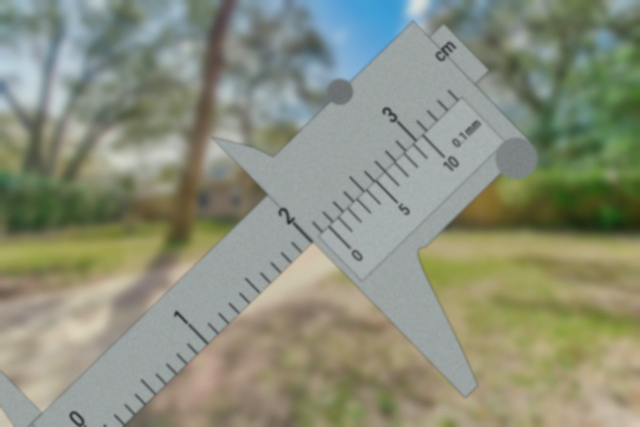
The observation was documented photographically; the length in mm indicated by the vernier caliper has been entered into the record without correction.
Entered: 21.6 mm
